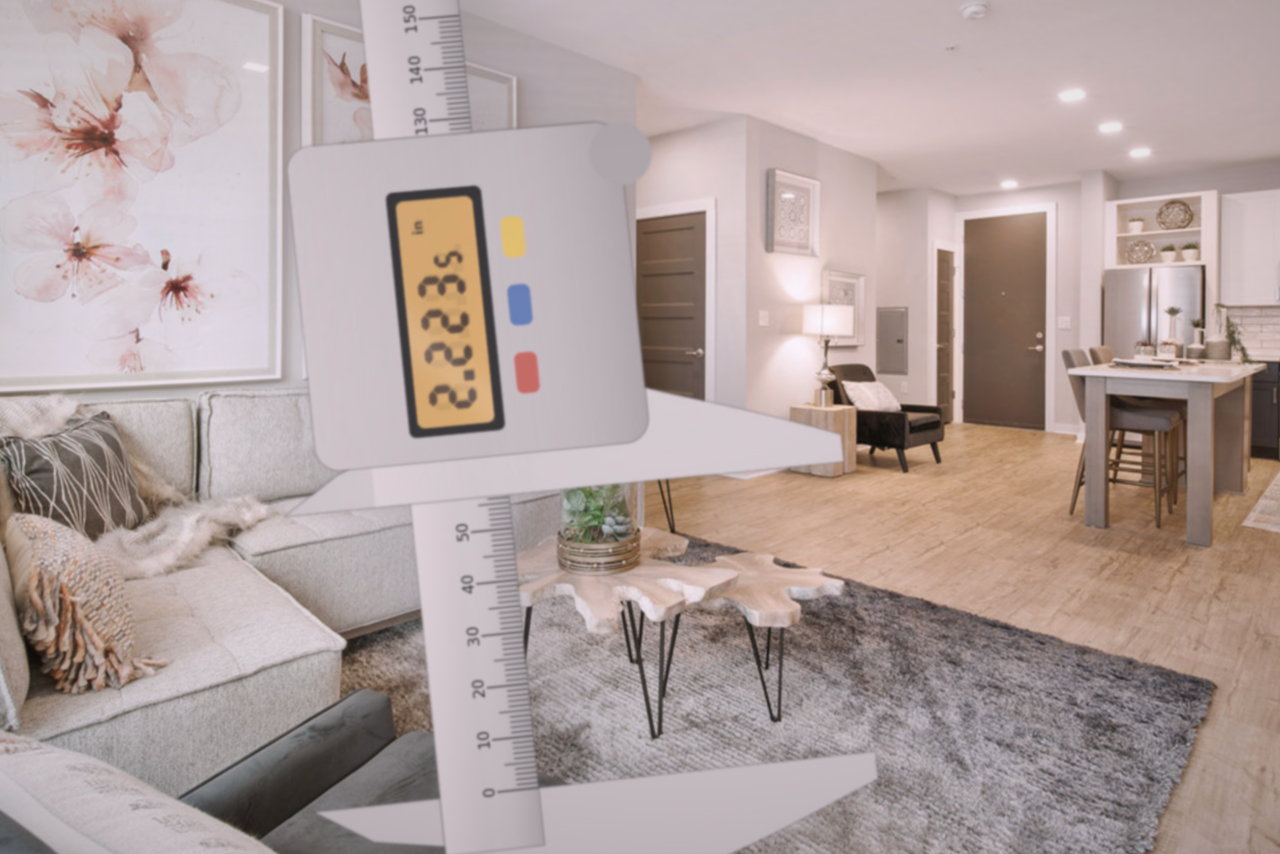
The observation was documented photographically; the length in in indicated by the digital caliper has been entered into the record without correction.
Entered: 2.2235 in
